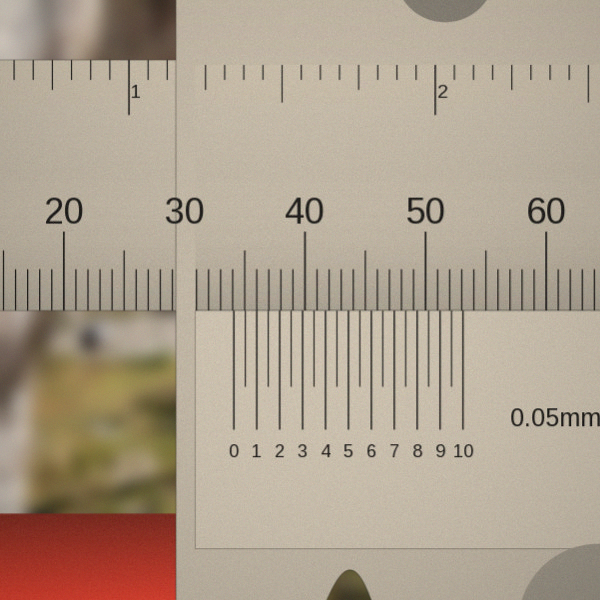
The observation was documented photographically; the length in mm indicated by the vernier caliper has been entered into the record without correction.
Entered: 34.1 mm
